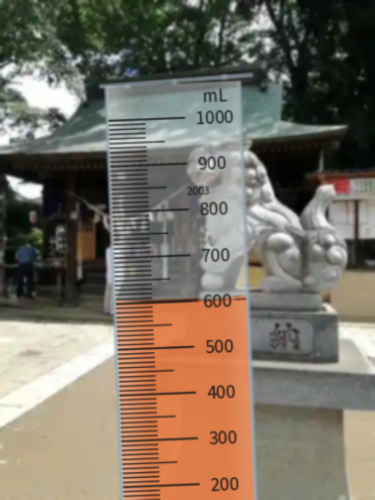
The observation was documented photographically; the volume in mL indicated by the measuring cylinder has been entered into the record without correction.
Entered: 600 mL
